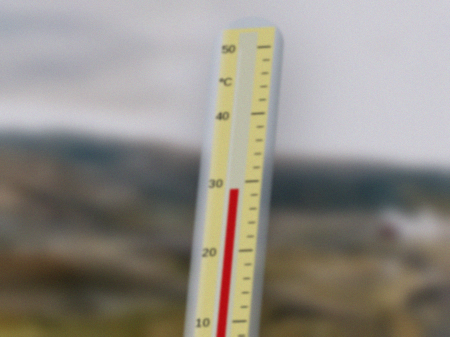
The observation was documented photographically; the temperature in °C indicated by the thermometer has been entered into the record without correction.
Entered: 29 °C
